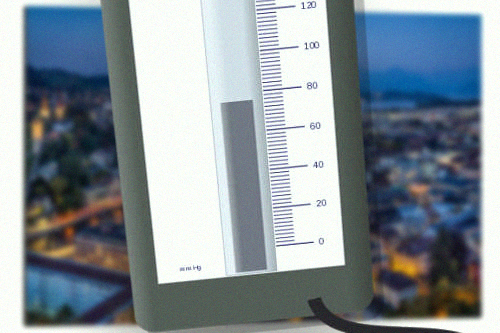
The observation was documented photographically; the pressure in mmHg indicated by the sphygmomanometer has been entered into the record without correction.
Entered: 76 mmHg
